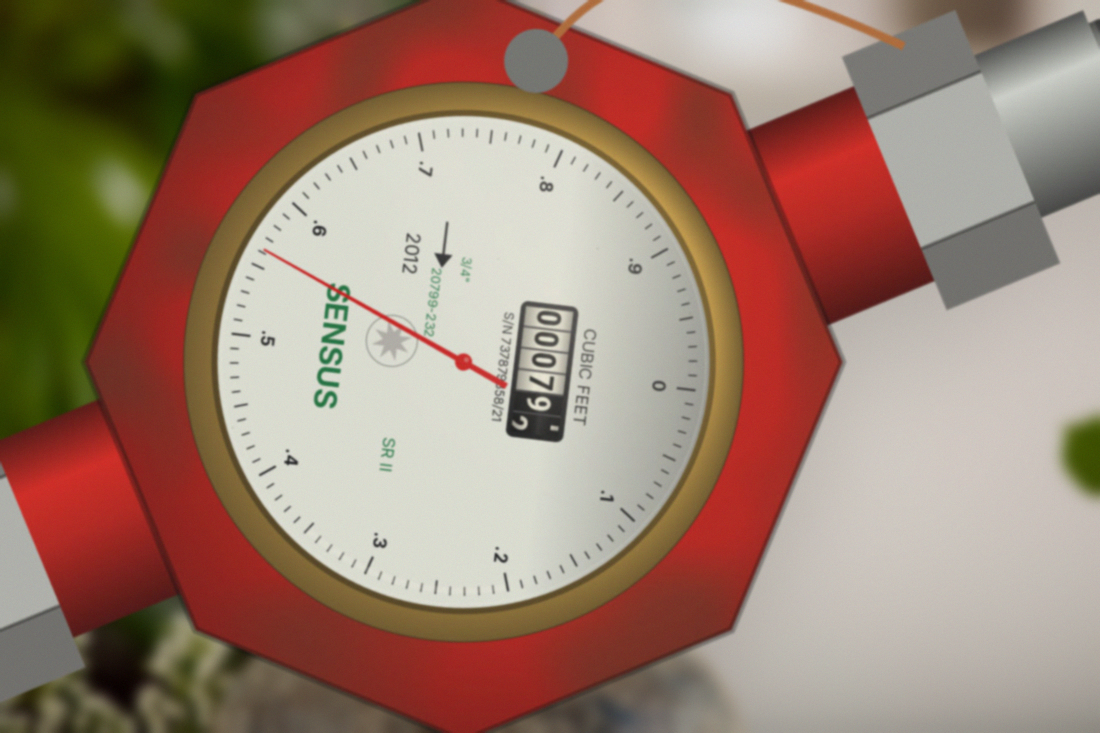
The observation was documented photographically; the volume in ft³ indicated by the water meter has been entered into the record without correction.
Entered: 791.56 ft³
